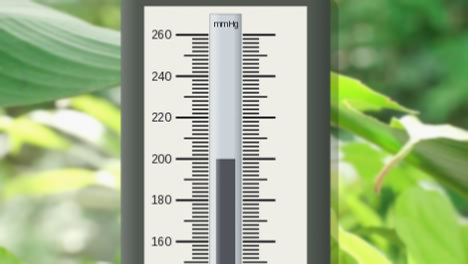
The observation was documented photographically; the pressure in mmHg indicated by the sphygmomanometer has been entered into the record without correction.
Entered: 200 mmHg
